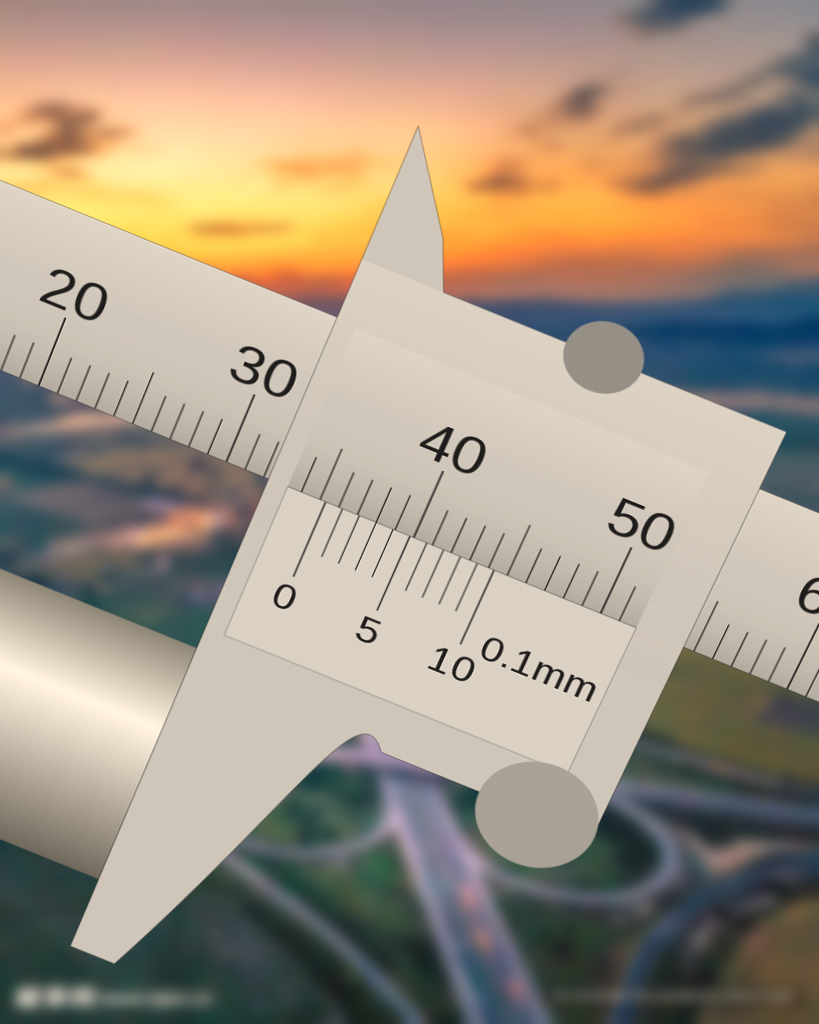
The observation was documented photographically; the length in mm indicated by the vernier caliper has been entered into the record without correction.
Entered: 35.3 mm
